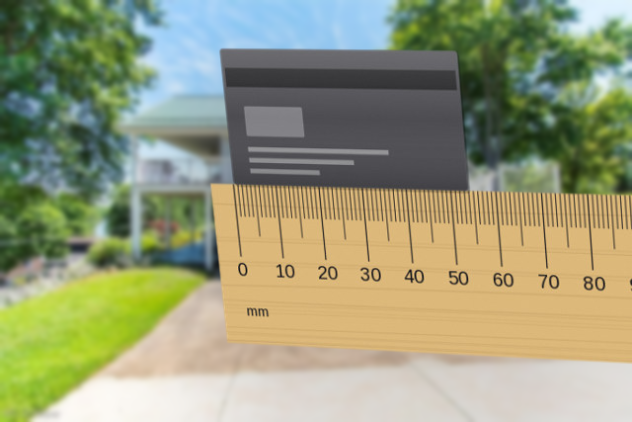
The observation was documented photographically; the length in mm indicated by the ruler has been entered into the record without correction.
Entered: 54 mm
